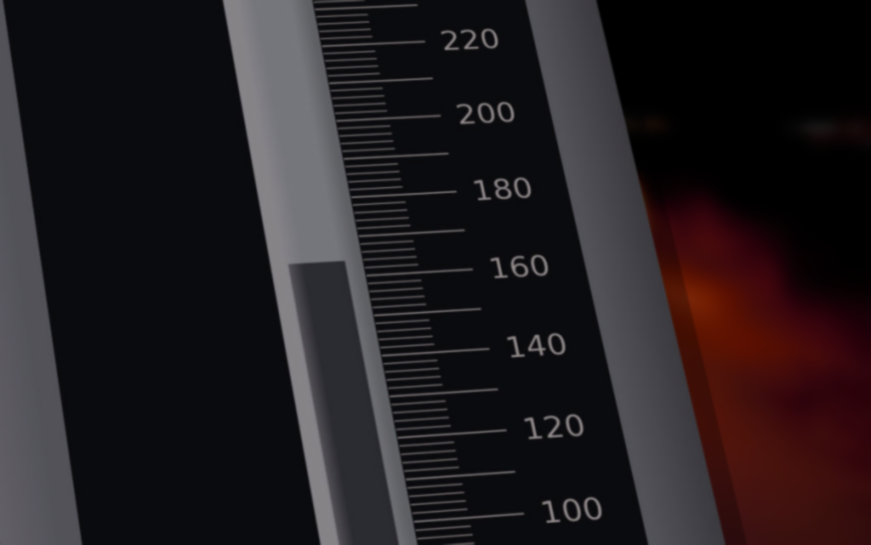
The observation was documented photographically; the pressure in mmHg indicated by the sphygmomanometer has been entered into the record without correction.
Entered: 164 mmHg
